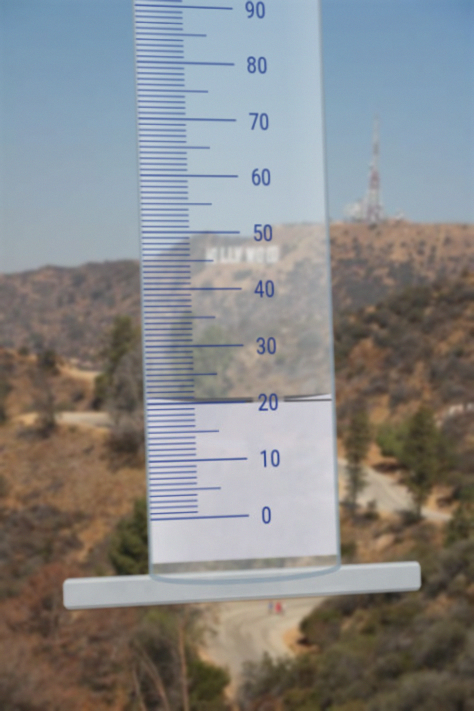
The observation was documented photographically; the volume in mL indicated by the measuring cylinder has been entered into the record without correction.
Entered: 20 mL
